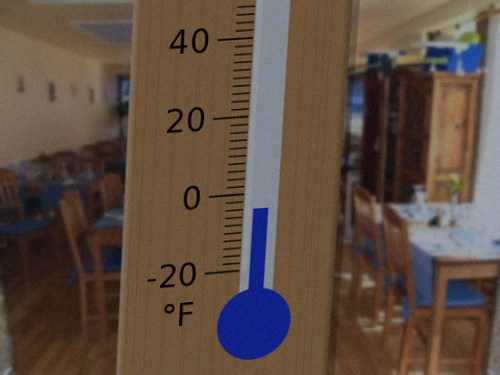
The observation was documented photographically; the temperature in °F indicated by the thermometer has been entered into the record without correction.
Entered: -4 °F
